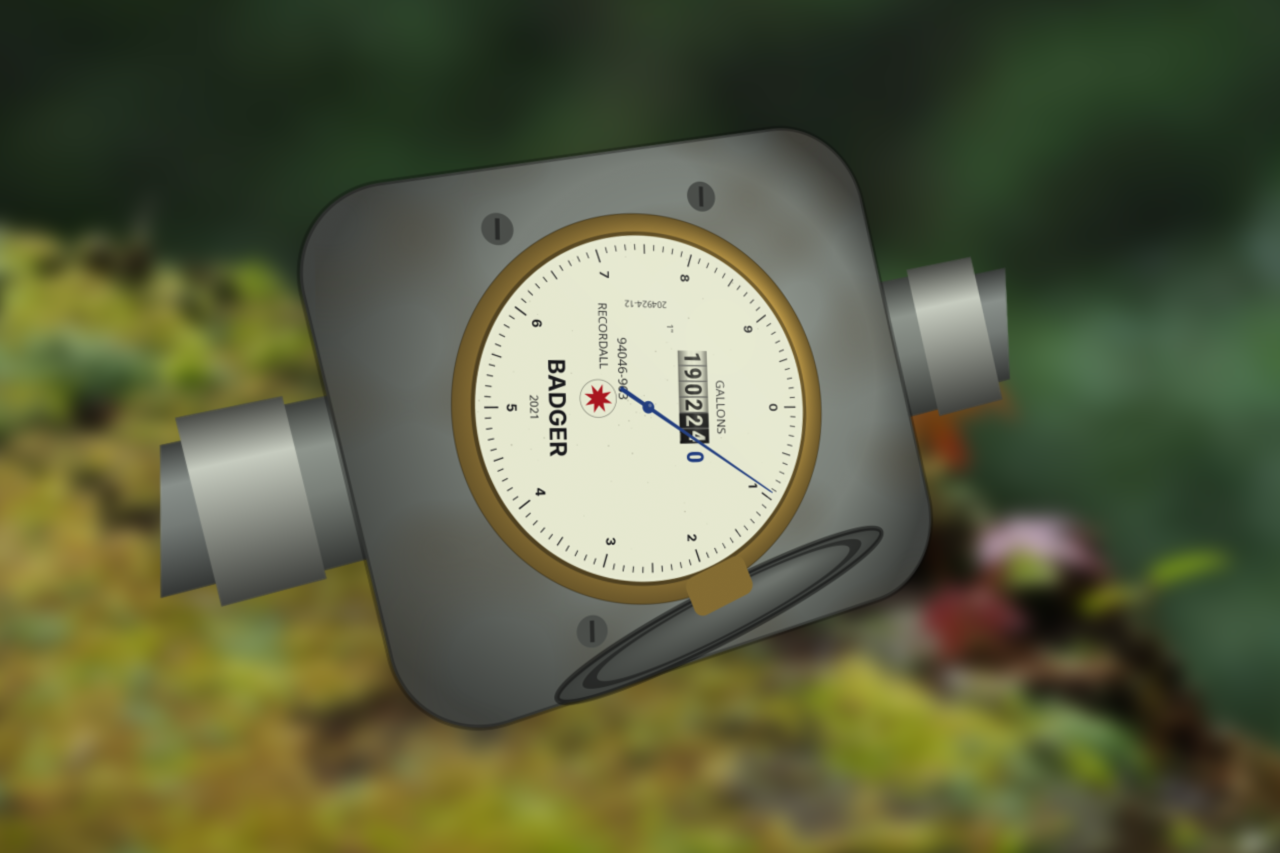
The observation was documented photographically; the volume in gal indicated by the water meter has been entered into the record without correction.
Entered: 1902240.9 gal
